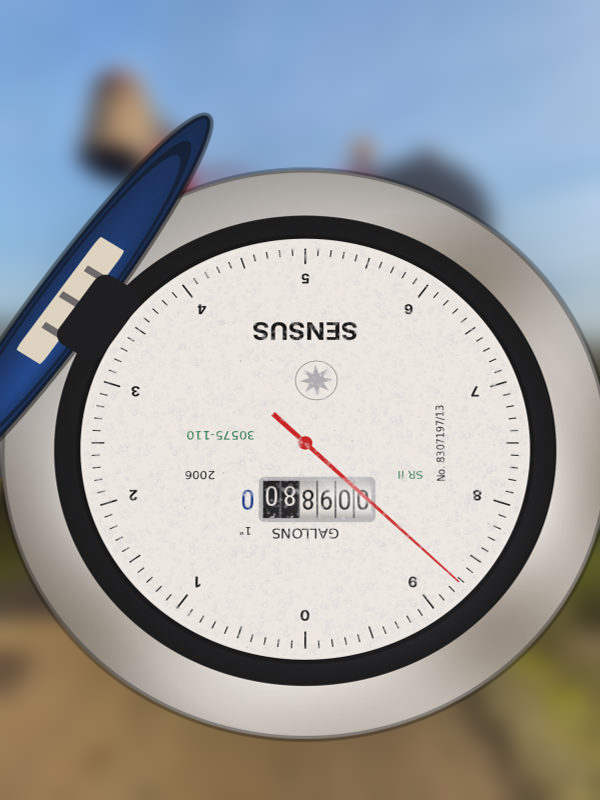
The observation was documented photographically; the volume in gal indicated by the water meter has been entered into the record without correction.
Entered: 98798.7 gal
